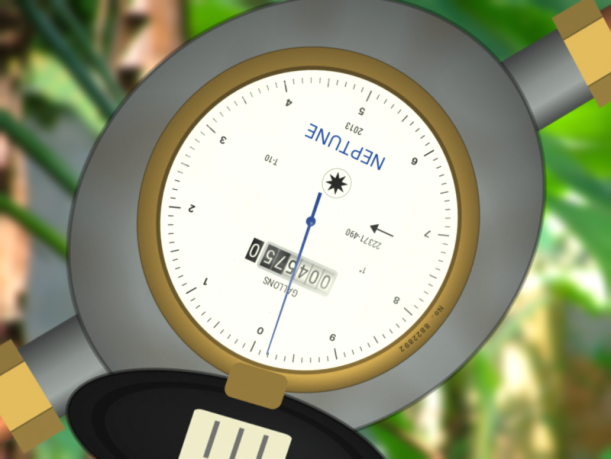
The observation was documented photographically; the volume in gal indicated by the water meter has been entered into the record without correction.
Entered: 45749.8 gal
